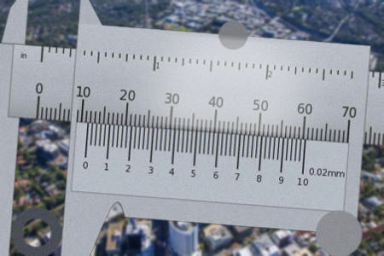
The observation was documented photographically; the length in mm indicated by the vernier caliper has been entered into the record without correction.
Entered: 11.5 mm
